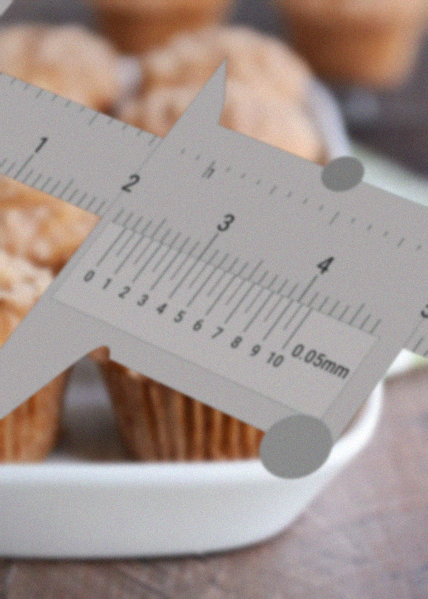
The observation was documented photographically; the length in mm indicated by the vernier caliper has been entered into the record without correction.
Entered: 22.4 mm
